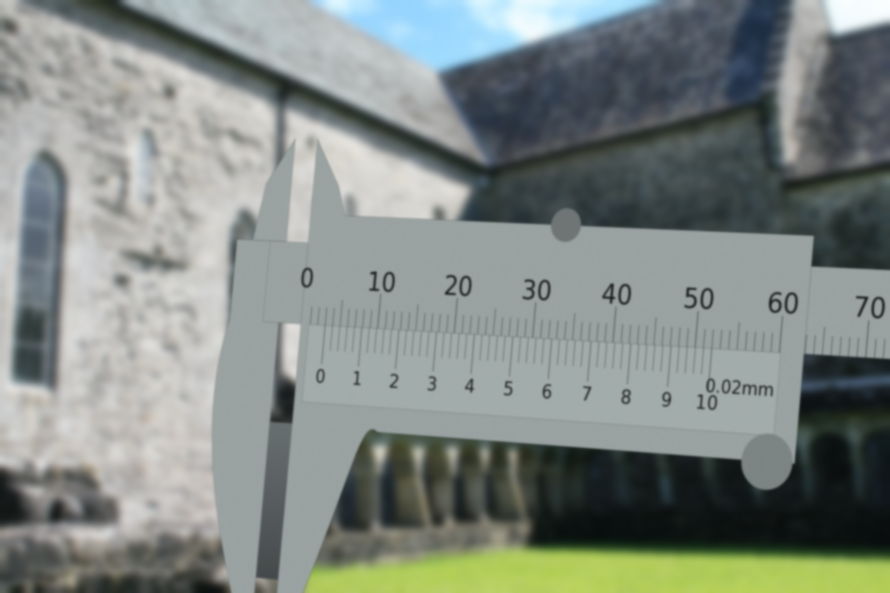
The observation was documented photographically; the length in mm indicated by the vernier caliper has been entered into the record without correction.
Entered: 3.0 mm
